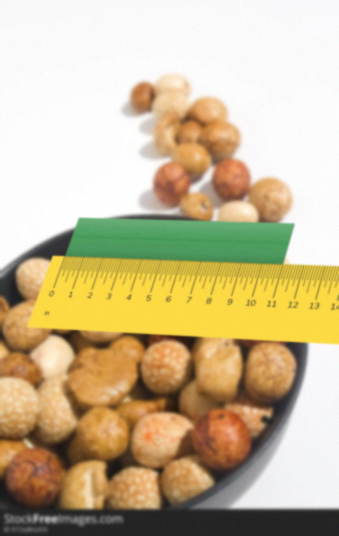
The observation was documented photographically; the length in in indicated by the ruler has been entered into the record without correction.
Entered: 11 in
